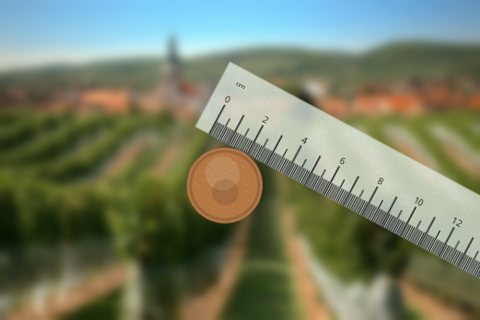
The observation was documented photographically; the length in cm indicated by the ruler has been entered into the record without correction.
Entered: 3.5 cm
